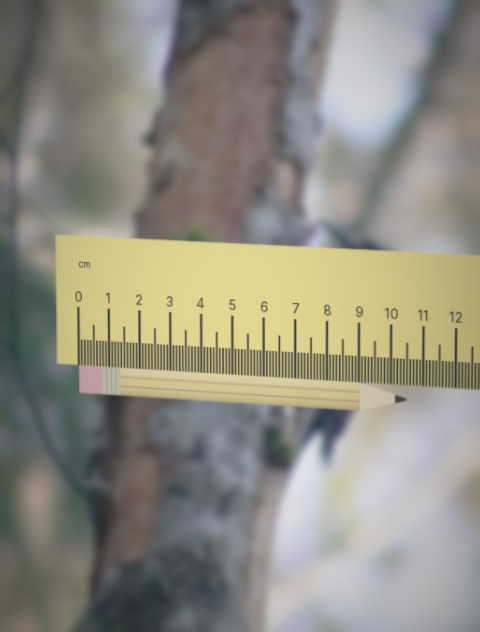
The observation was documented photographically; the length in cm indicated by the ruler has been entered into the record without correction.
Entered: 10.5 cm
